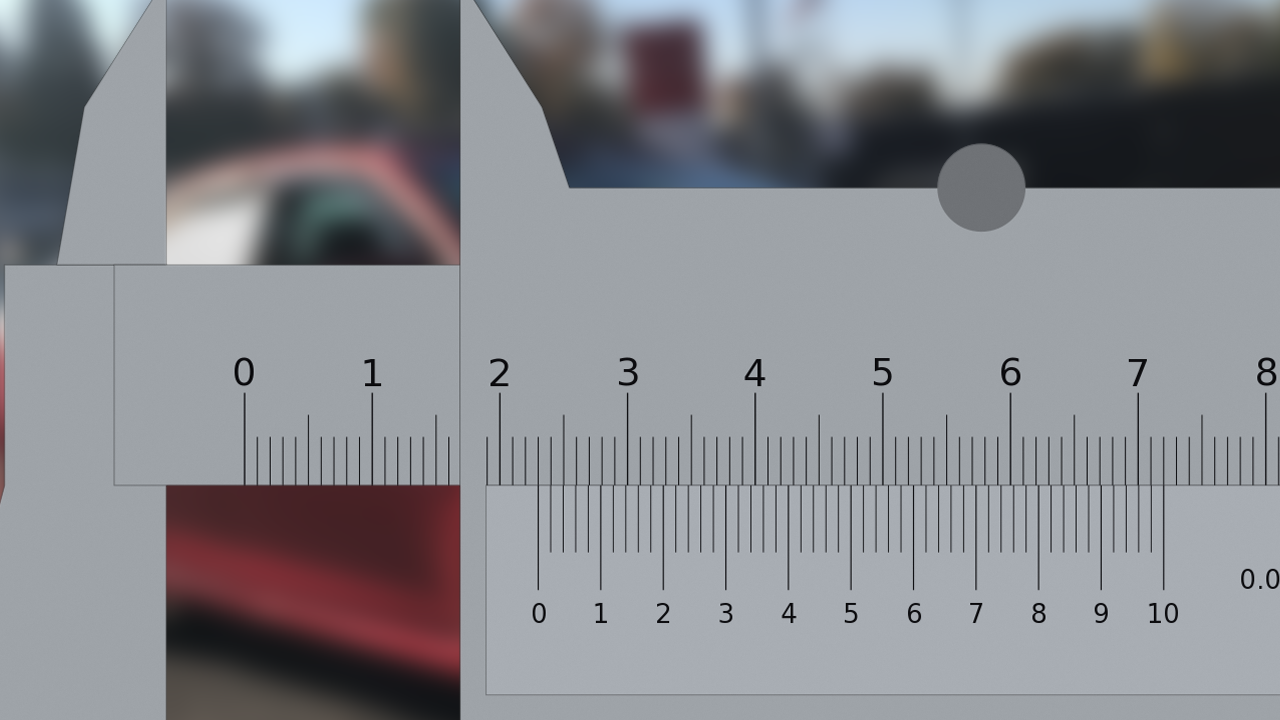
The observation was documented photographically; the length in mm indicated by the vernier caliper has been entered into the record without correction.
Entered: 23.0 mm
